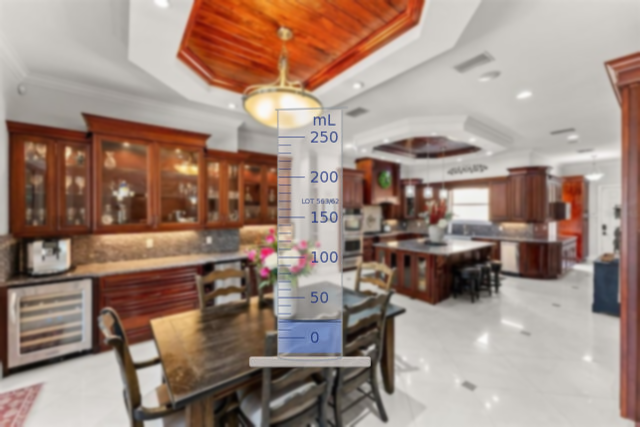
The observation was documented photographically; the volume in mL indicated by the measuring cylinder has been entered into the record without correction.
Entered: 20 mL
